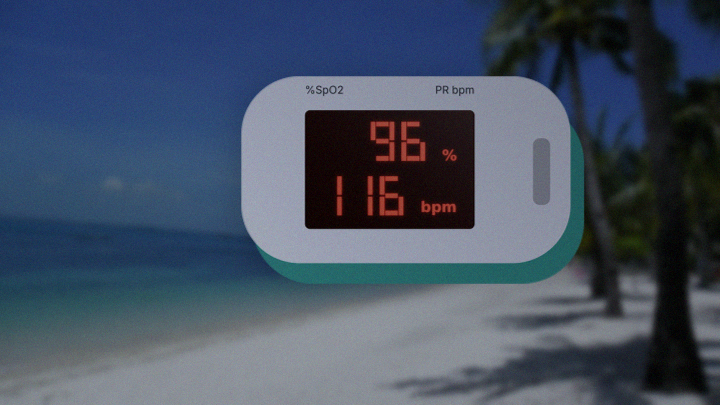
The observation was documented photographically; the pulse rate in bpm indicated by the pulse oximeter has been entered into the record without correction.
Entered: 116 bpm
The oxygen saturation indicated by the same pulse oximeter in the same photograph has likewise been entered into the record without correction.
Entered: 96 %
